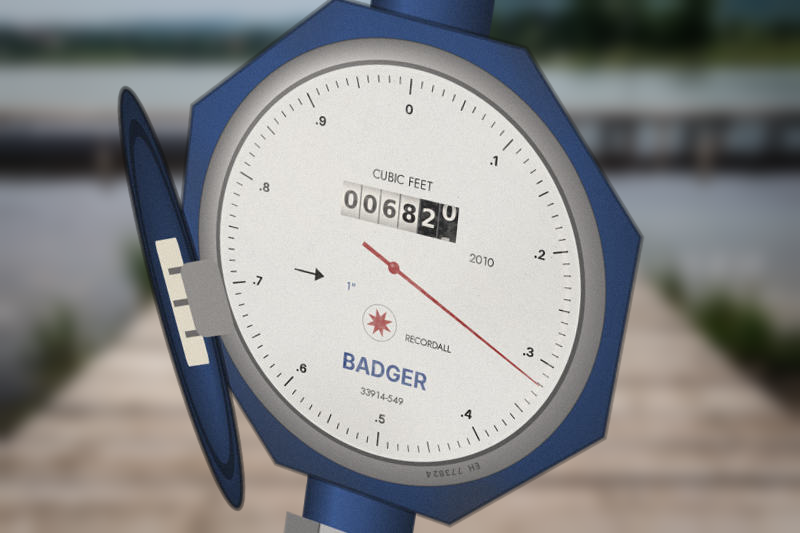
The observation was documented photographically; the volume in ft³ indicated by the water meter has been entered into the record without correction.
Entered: 6820.32 ft³
